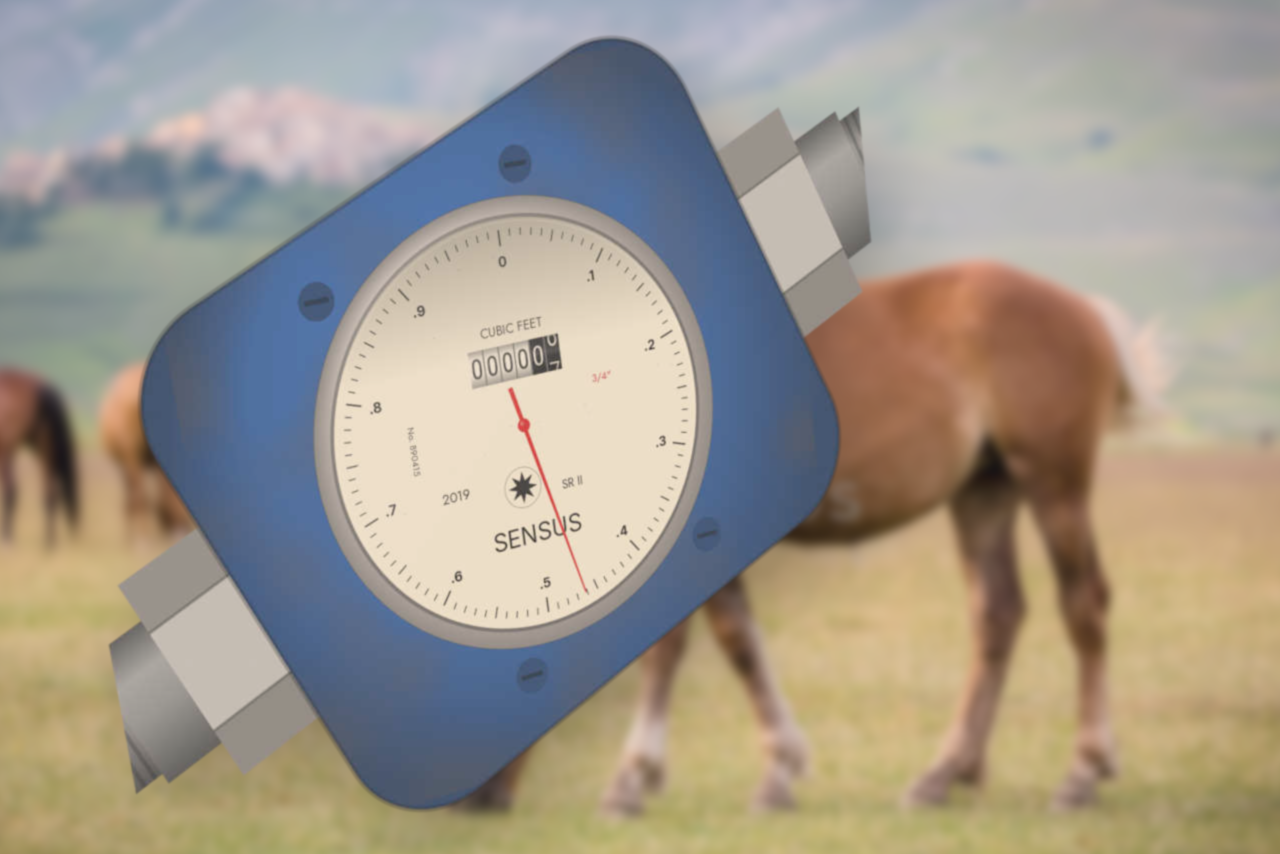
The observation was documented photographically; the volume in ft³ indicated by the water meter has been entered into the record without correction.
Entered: 6.46 ft³
